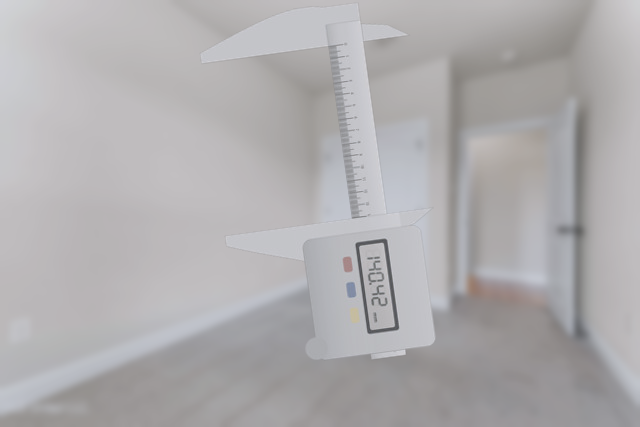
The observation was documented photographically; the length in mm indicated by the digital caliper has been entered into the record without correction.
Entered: 140.42 mm
